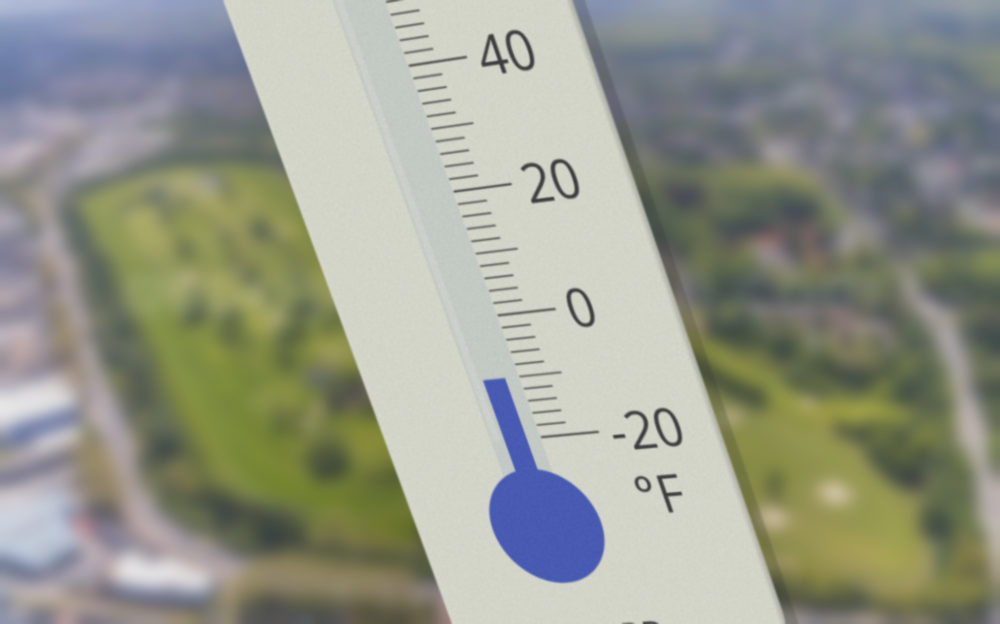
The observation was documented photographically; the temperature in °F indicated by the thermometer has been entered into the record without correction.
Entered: -10 °F
